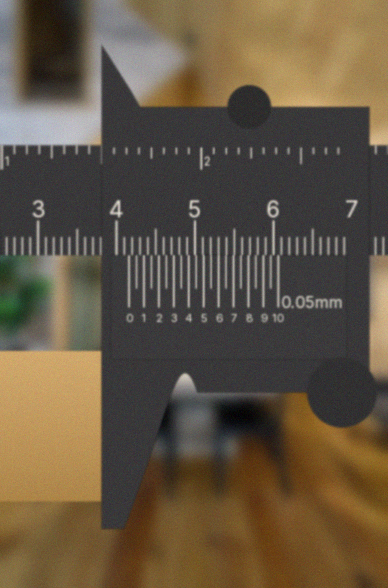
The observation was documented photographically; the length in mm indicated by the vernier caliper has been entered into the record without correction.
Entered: 41.6 mm
